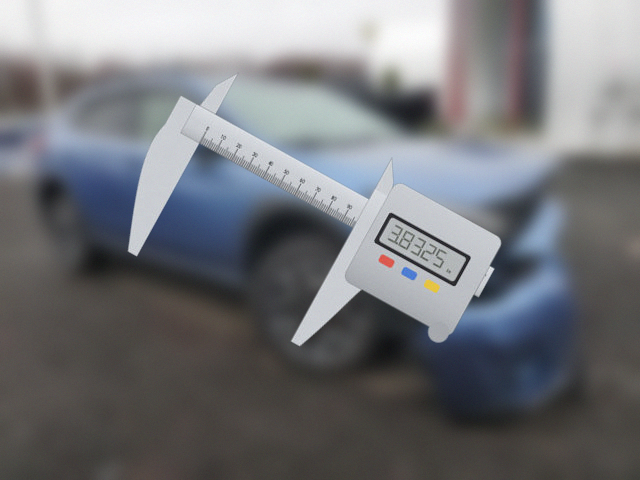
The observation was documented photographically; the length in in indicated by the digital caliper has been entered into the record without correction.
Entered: 3.8325 in
